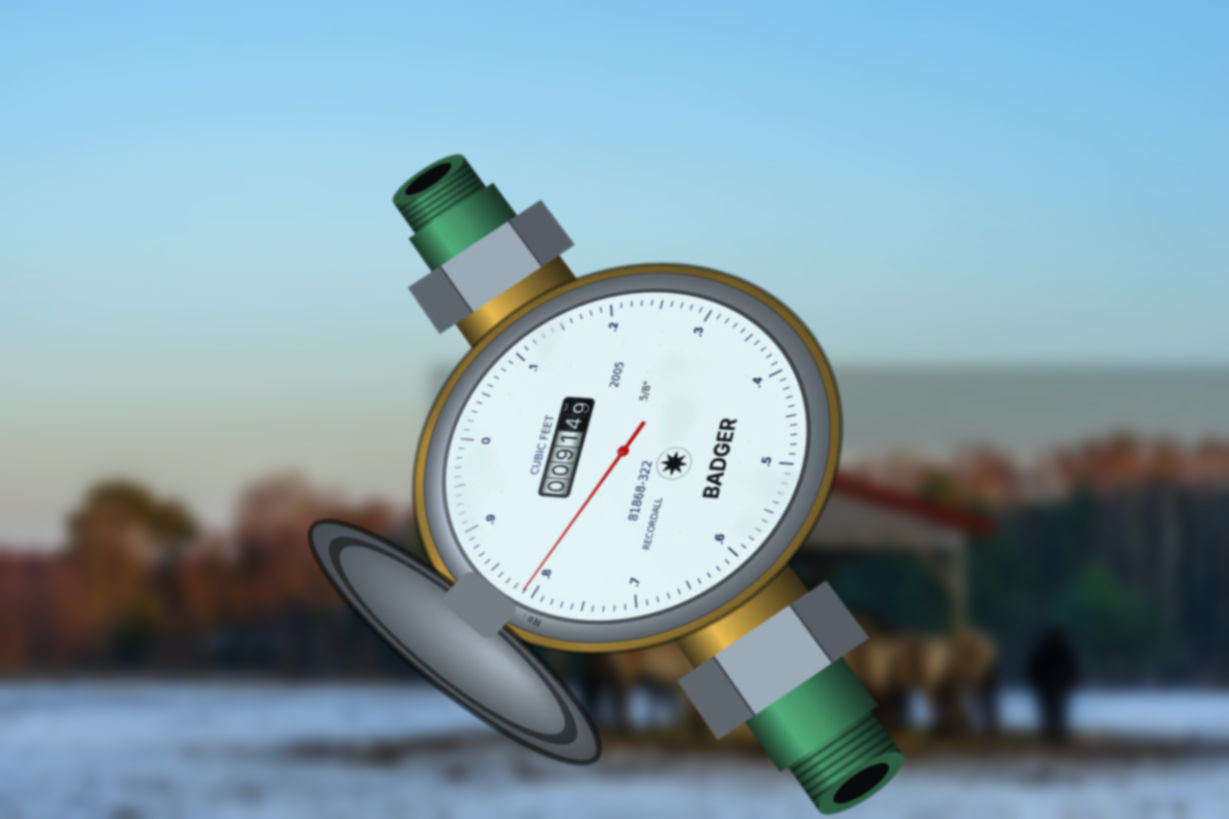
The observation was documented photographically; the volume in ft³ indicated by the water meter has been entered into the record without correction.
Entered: 9148.81 ft³
